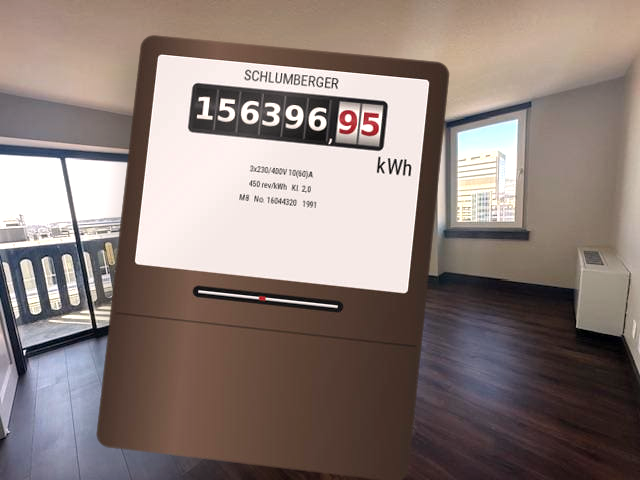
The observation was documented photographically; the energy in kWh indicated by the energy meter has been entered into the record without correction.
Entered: 156396.95 kWh
